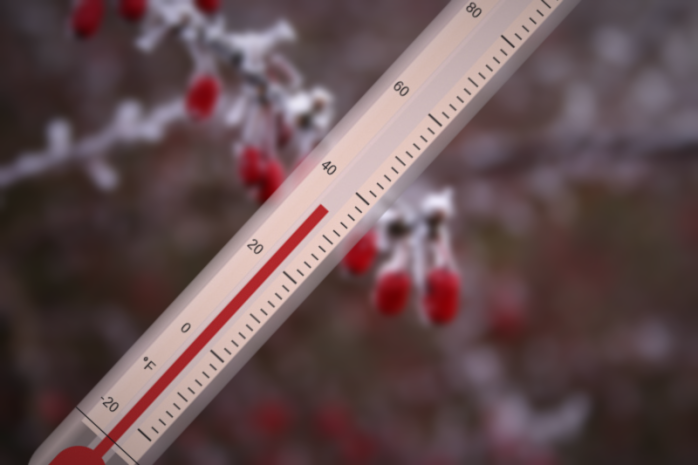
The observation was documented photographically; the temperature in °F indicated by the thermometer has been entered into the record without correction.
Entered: 34 °F
